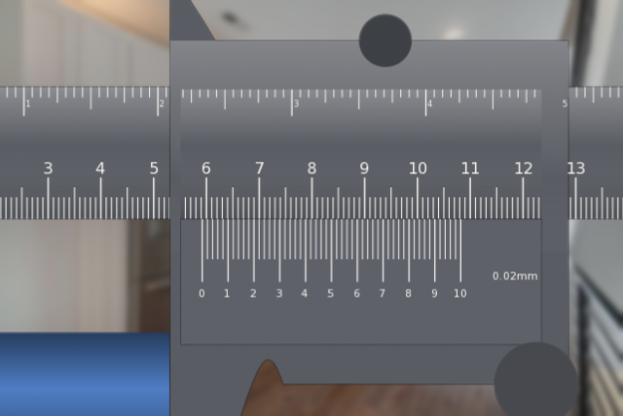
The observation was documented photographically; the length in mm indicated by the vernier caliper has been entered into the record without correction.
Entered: 59.2 mm
